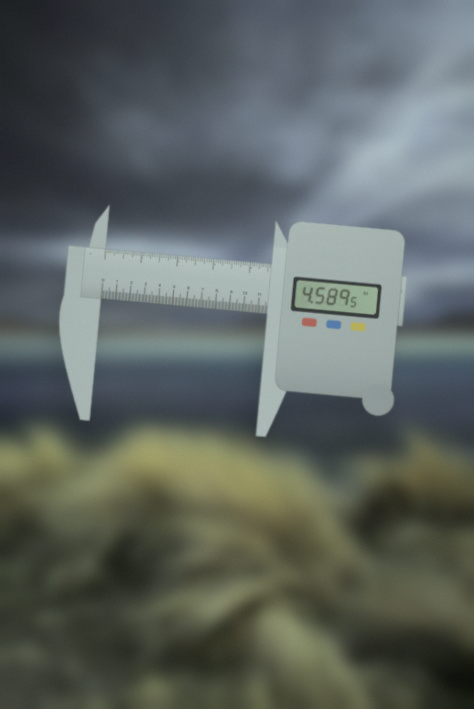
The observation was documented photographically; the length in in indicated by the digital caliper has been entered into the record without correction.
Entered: 4.5895 in
